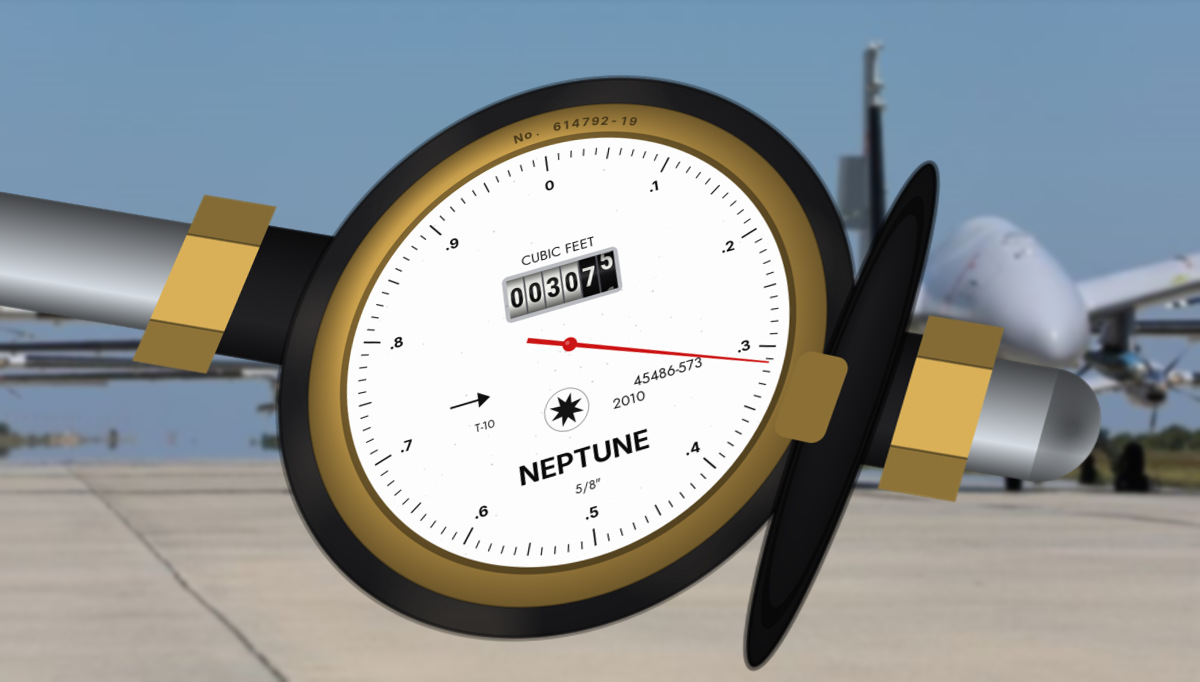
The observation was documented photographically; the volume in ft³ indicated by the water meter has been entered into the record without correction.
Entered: 3075.31 ft³
